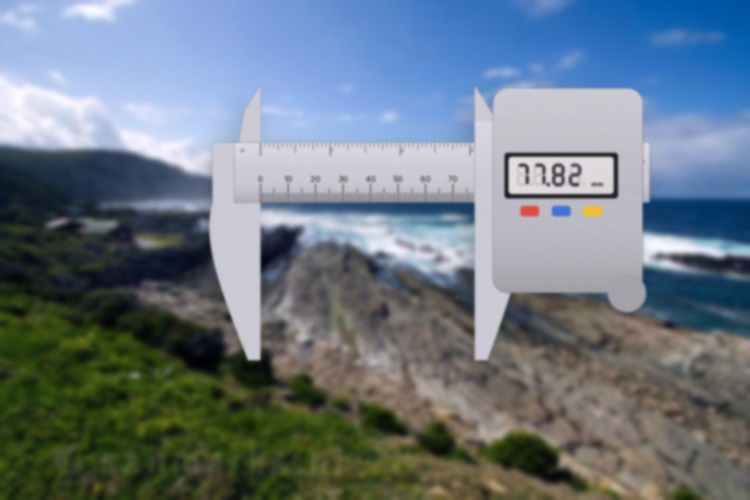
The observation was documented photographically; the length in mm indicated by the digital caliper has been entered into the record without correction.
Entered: 77.82 mm
